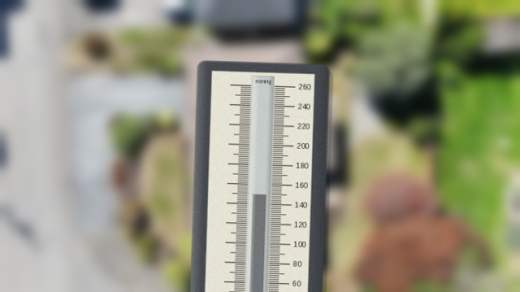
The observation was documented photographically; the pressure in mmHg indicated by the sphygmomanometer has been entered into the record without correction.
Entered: 150 mmHg
